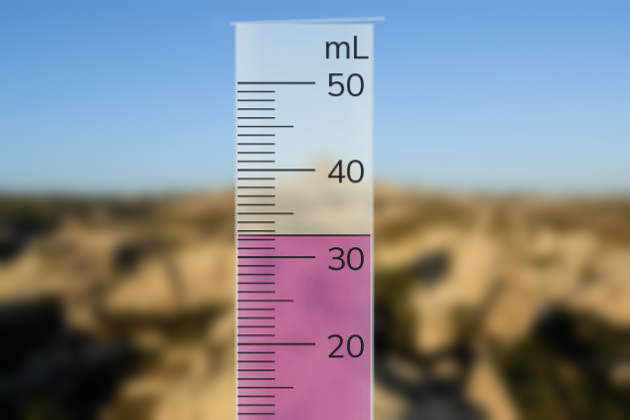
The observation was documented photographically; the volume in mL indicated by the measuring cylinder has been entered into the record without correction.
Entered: 32.5 mL
